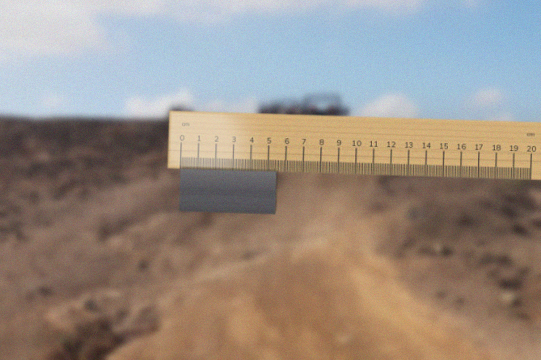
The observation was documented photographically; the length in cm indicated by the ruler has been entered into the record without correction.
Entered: 5.5 cm
